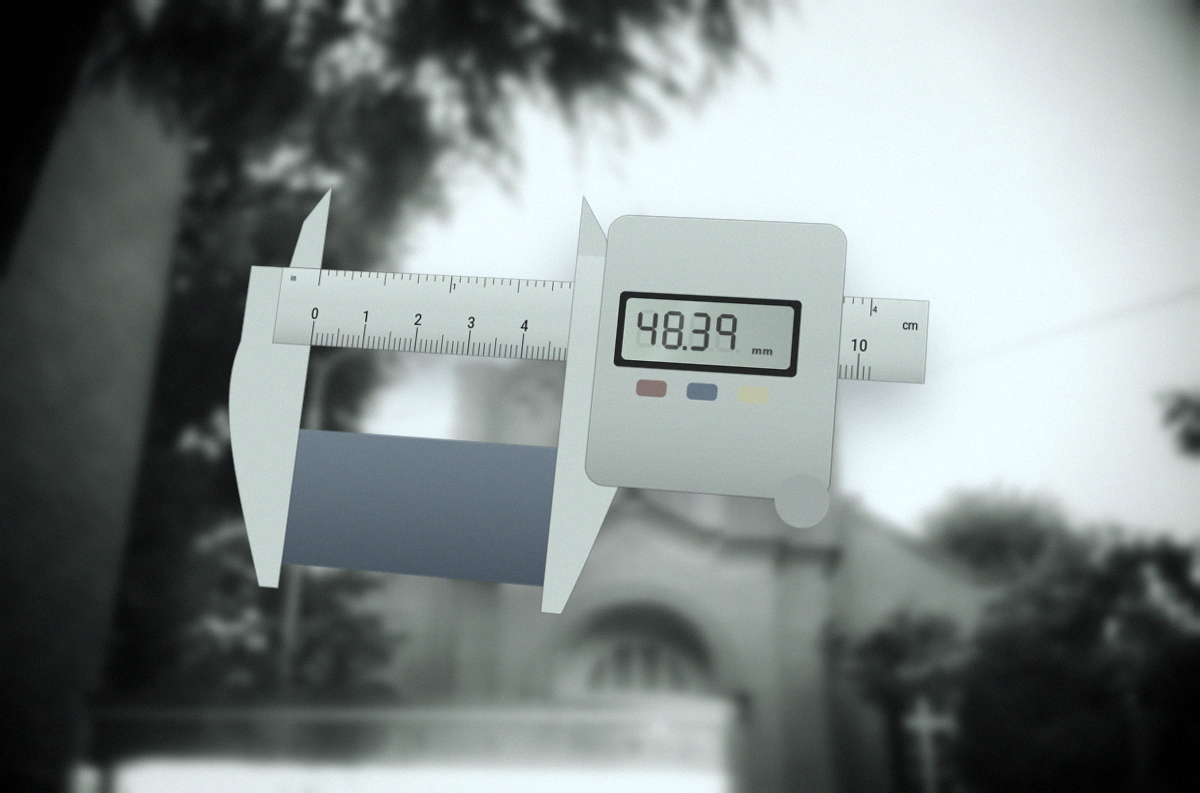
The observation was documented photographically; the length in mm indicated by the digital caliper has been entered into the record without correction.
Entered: 48.39 mm
